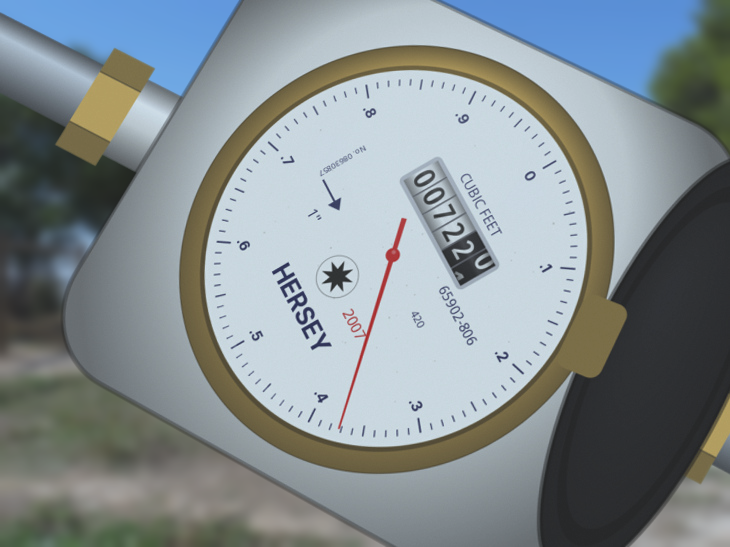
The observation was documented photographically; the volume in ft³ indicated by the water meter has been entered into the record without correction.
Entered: 7220.37 ft³
